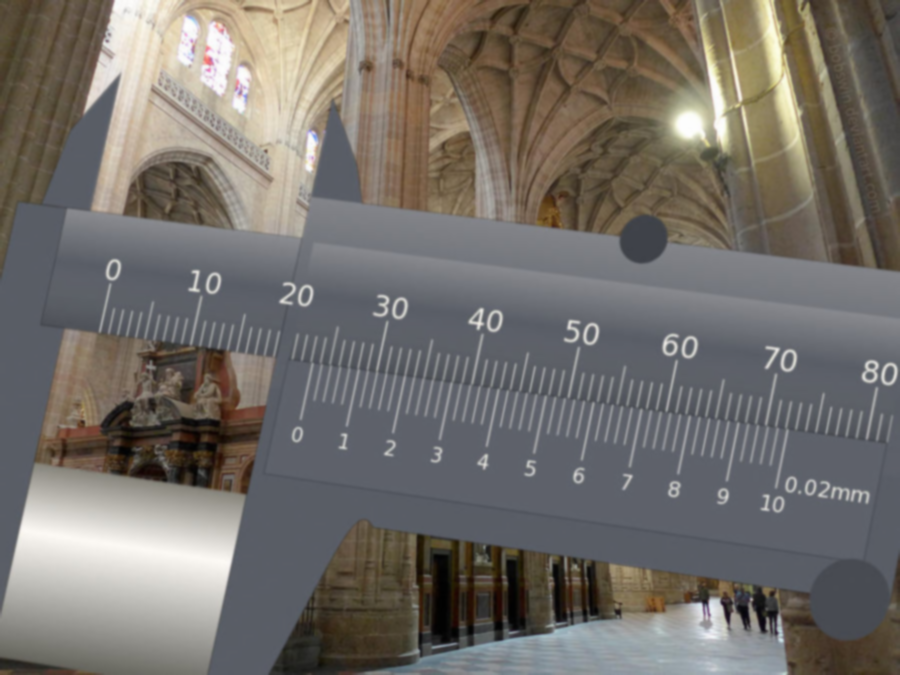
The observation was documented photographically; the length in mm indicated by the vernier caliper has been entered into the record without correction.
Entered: 23.2 mm
